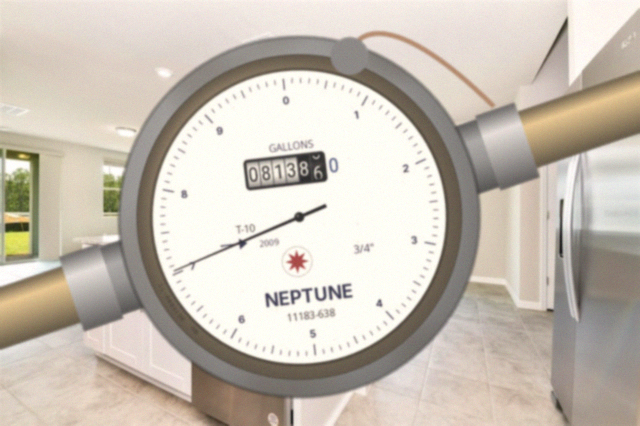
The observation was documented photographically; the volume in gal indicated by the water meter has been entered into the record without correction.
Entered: 813857.0 gal
